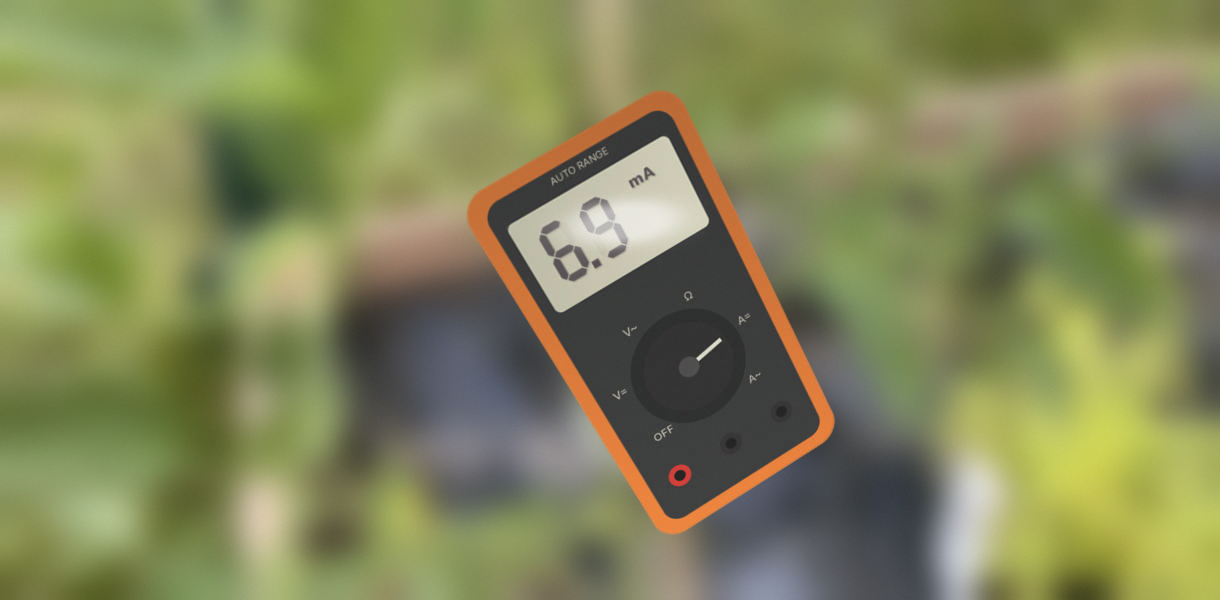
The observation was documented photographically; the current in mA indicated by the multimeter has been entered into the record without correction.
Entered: 6.9 mA
